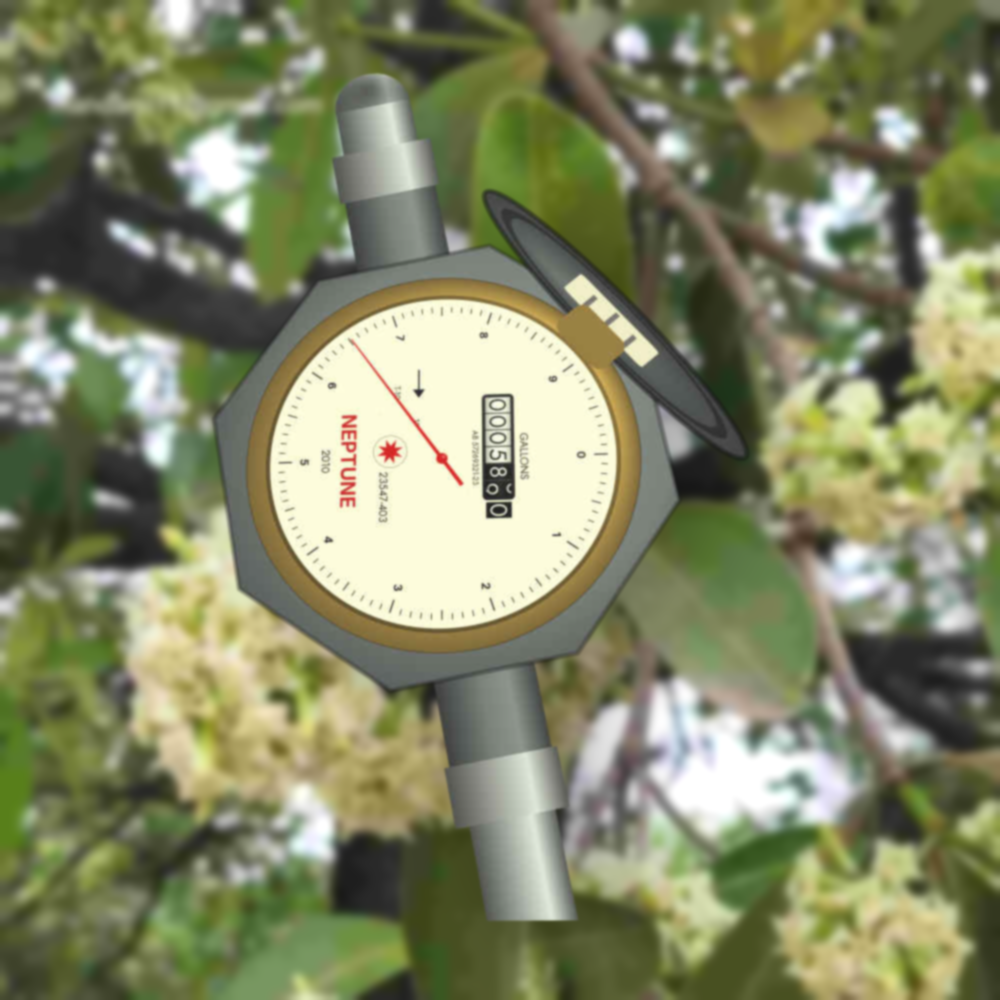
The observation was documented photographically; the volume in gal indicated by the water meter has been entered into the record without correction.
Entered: 5886.5 gal
